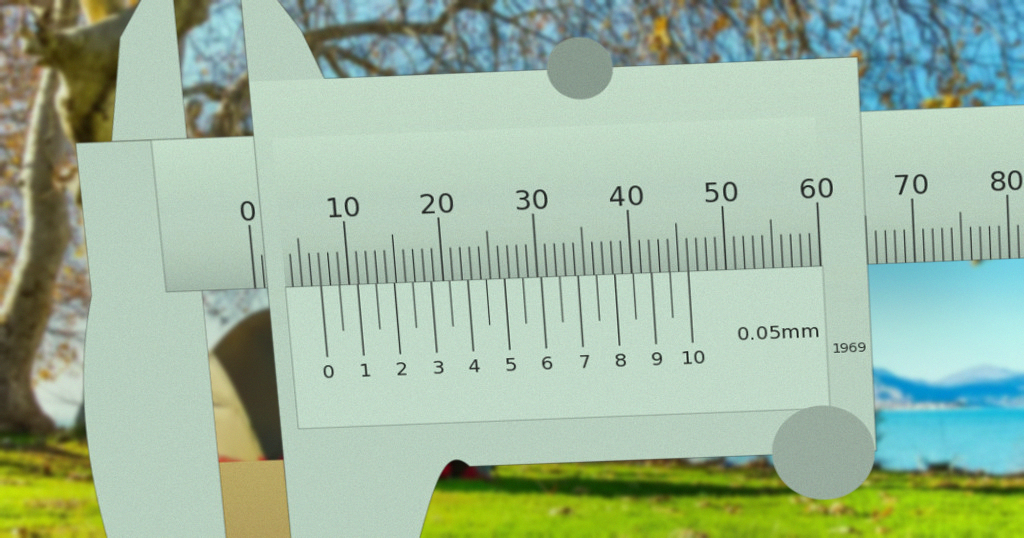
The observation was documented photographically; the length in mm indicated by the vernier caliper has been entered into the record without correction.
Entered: 7.0 mm
